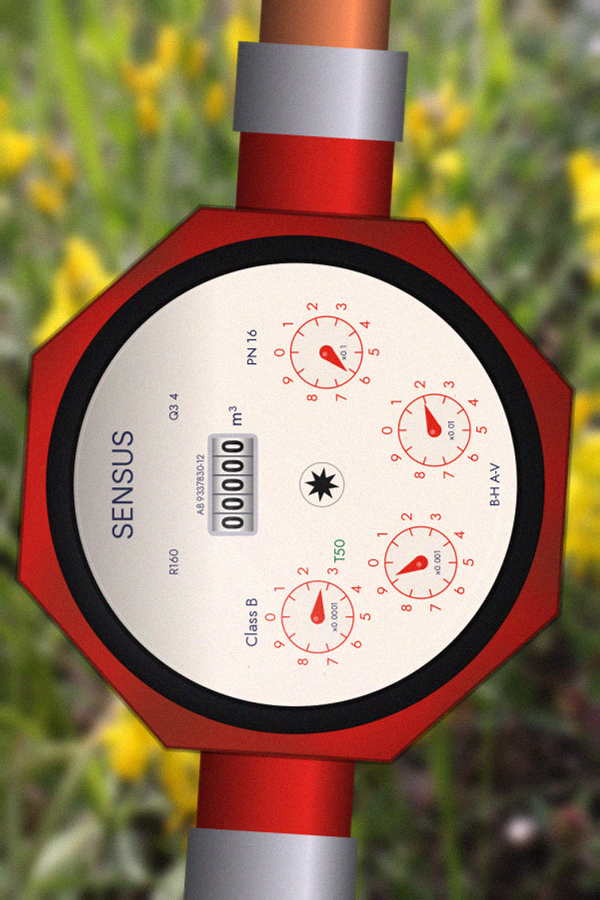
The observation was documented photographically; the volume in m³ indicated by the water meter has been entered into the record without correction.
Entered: 0.6192 m³
